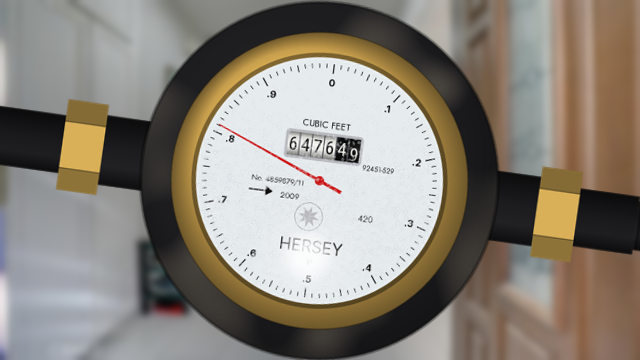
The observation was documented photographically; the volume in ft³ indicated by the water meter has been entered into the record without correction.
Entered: 647648.81 ft³
